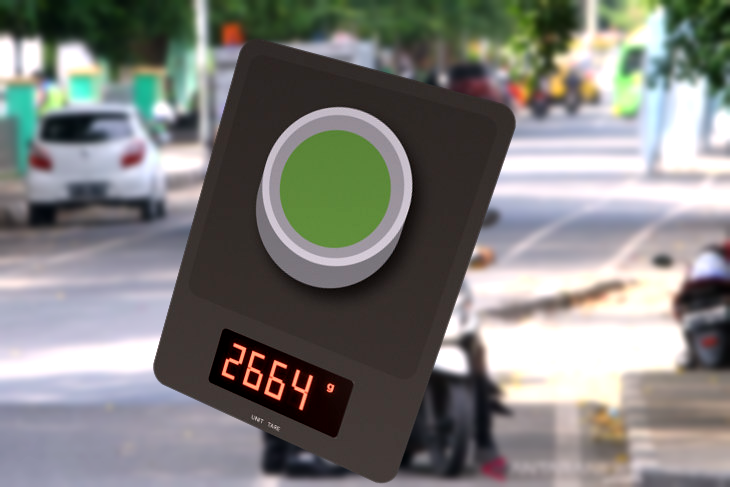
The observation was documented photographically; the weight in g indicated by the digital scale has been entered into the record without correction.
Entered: 2664 g
